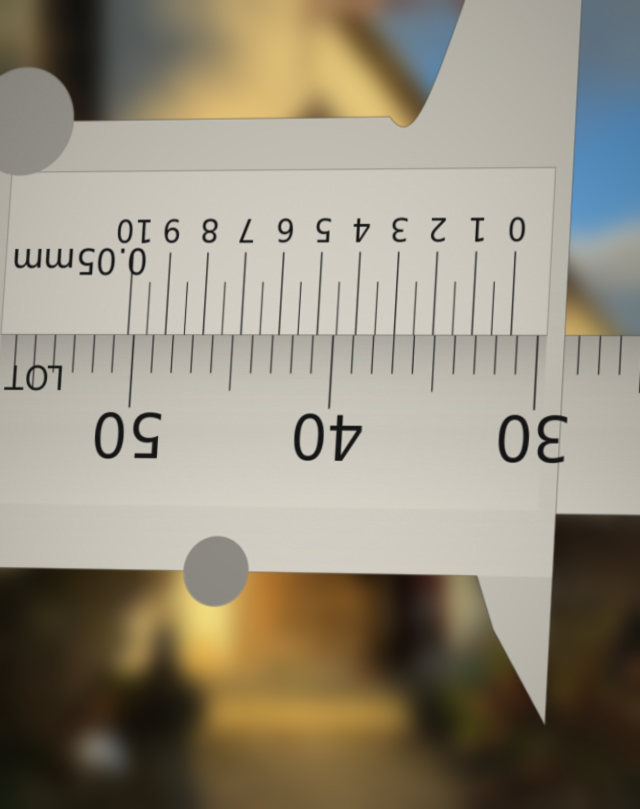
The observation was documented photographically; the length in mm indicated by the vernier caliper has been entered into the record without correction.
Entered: 31.3 mm
